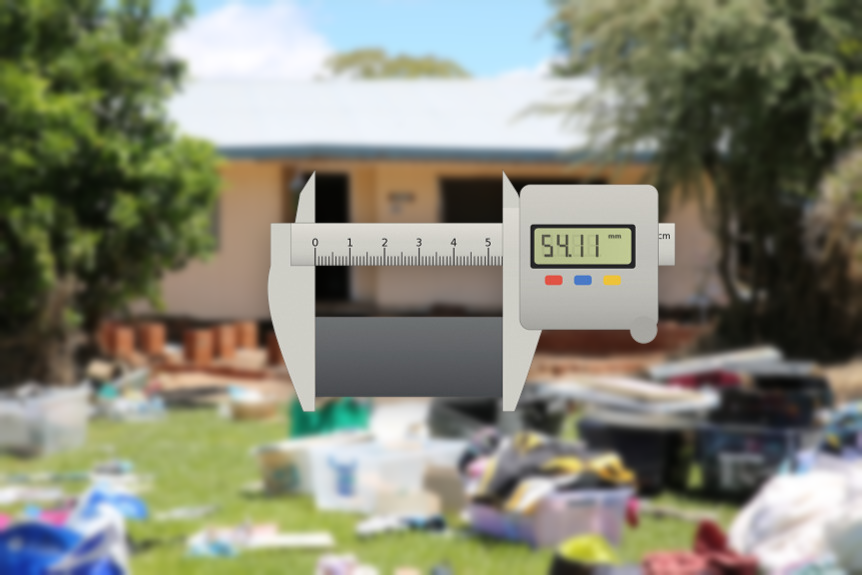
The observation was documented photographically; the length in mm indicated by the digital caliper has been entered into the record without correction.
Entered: 54.11 mm
